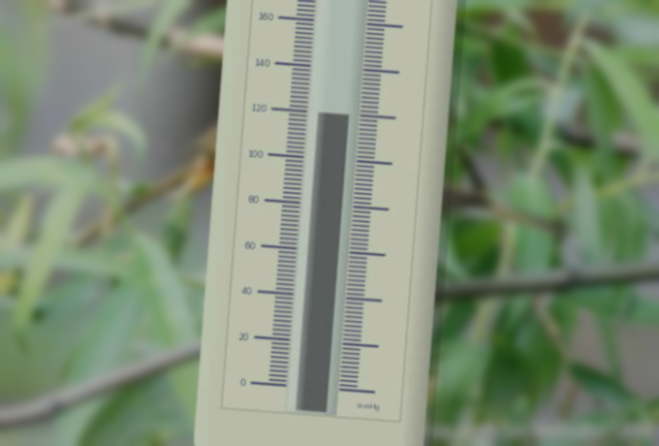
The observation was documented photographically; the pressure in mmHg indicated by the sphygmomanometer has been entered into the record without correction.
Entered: 120 mmHg
